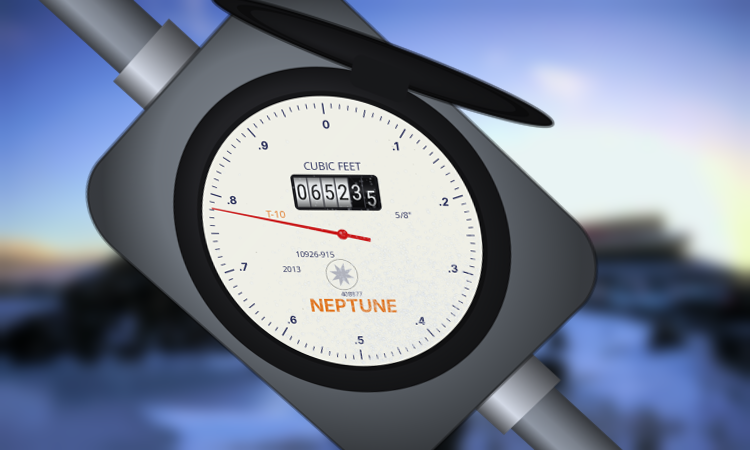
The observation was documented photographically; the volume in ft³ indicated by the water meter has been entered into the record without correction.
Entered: 65234.78 ft³
